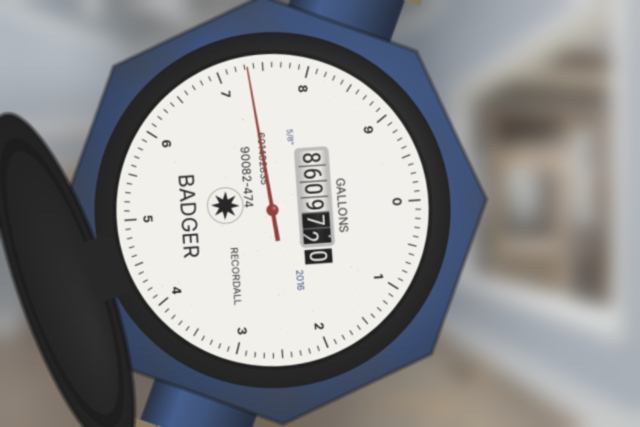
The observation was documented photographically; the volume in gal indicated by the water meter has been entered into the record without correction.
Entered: 8609717.3 gal
